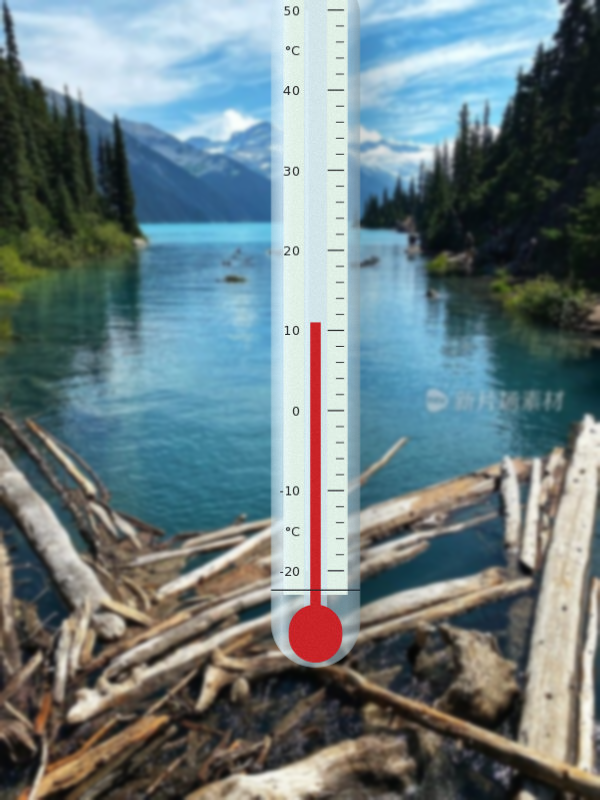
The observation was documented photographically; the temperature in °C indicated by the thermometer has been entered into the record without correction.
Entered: 11 °C
